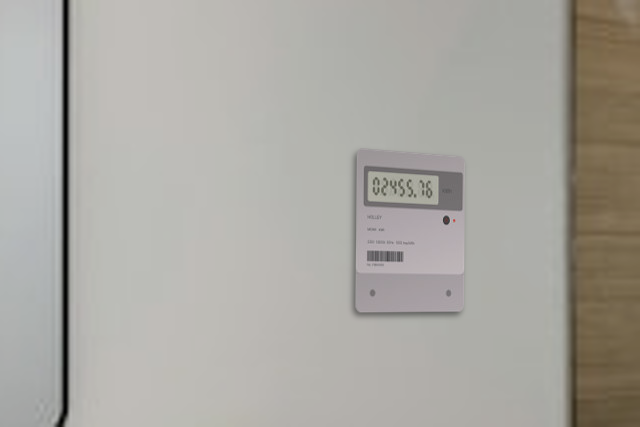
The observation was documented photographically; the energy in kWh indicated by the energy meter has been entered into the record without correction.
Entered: 2455.76 kWh
